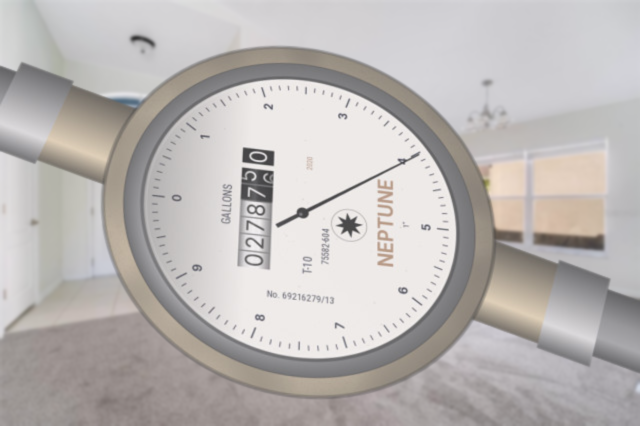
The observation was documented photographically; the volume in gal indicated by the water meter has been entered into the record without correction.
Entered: 278754.0 gal
